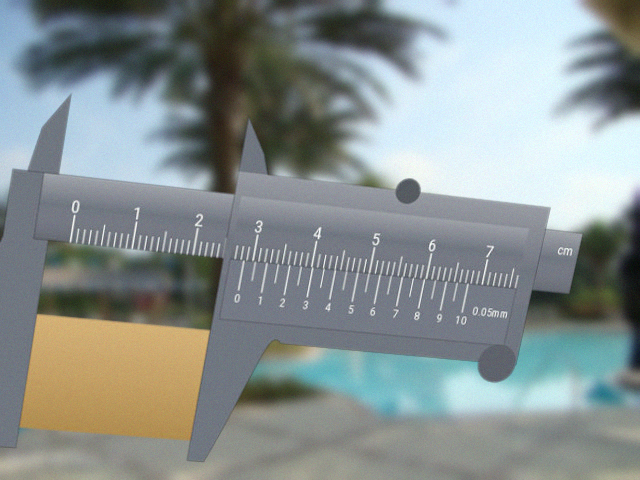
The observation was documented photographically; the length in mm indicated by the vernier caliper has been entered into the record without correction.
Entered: 28.5 mm
